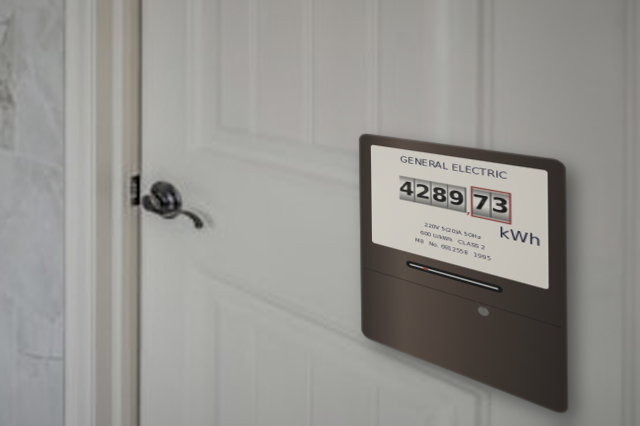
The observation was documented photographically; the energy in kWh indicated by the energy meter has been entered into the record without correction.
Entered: 4289.73 kWh
